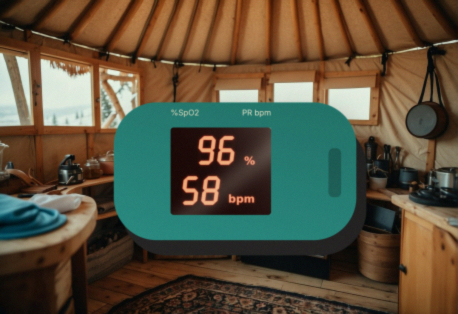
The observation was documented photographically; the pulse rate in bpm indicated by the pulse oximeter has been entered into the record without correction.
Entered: 58 bpm
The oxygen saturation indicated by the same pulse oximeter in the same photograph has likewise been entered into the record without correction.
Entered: 96 %
